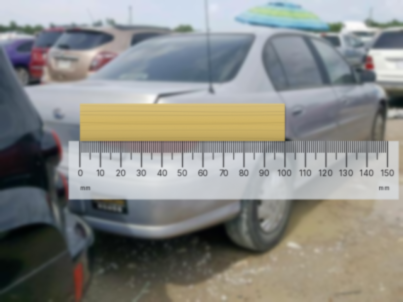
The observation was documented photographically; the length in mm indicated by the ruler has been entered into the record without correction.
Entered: 100 mm
